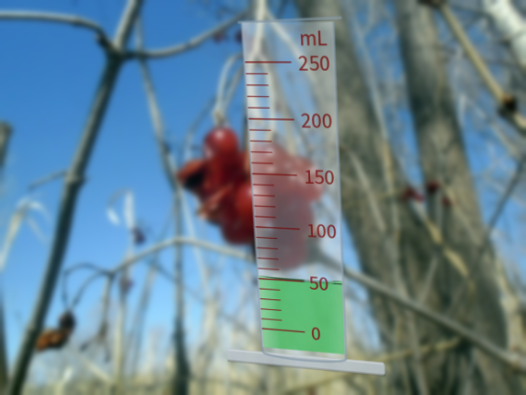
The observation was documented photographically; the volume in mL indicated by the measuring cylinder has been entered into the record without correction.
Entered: 50 mL
